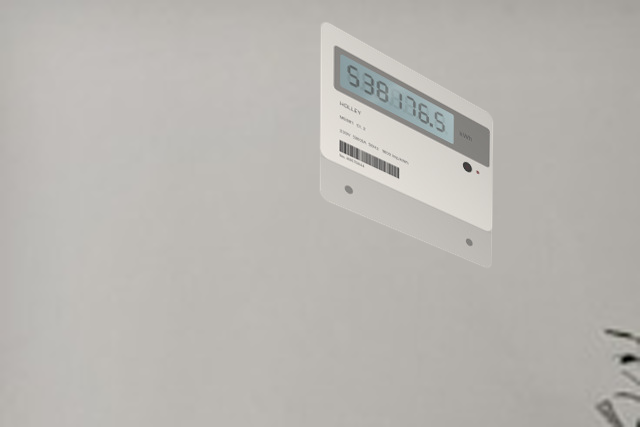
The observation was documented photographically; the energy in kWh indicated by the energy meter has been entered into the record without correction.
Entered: 538176.5 kWh
